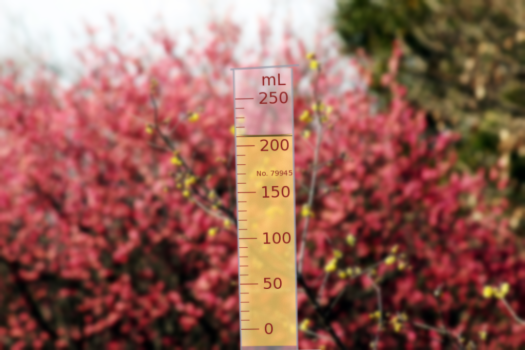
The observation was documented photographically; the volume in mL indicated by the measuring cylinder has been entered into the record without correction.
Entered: 210 mL
